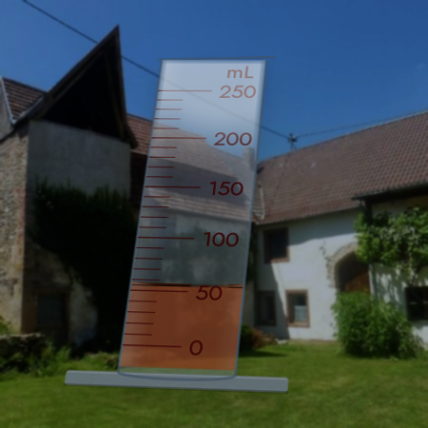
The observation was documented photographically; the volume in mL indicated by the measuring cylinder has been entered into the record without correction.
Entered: 55 mL
